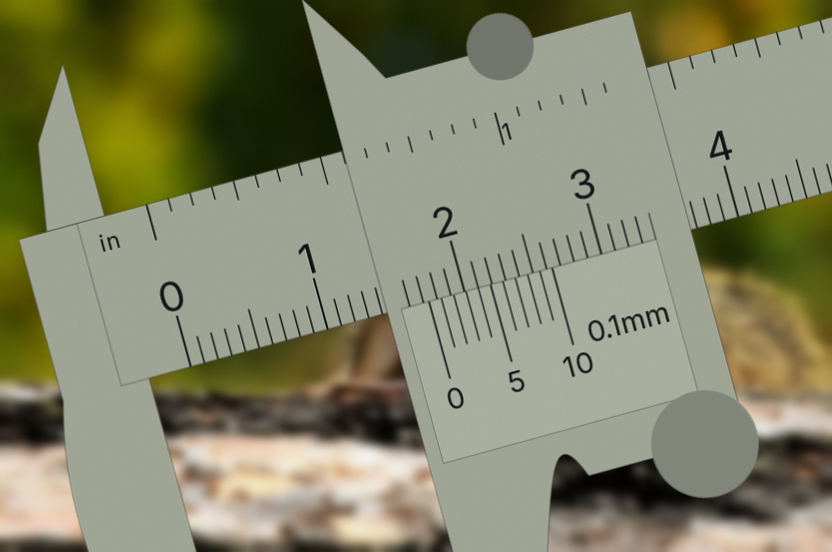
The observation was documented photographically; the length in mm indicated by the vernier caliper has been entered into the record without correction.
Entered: 17.4 mm
